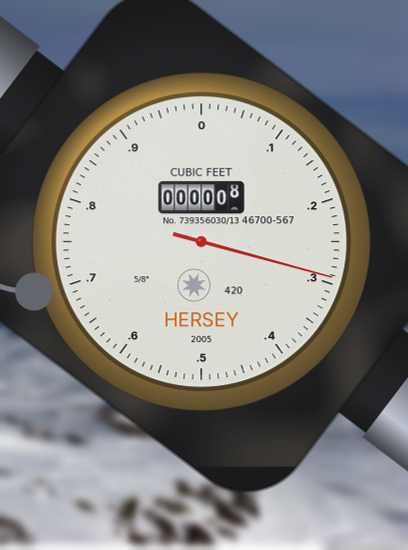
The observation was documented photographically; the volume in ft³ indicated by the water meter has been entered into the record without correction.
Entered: 8.29 ft³
